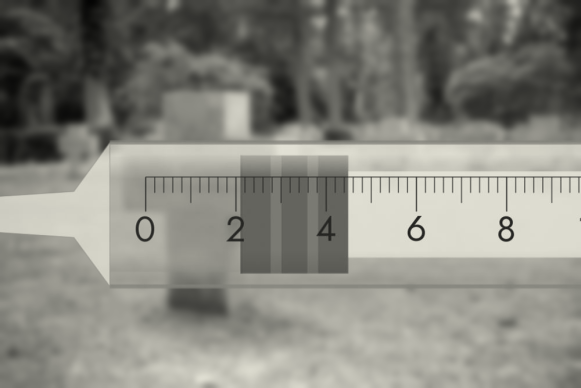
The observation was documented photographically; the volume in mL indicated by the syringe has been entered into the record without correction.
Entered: 2.1 mL
